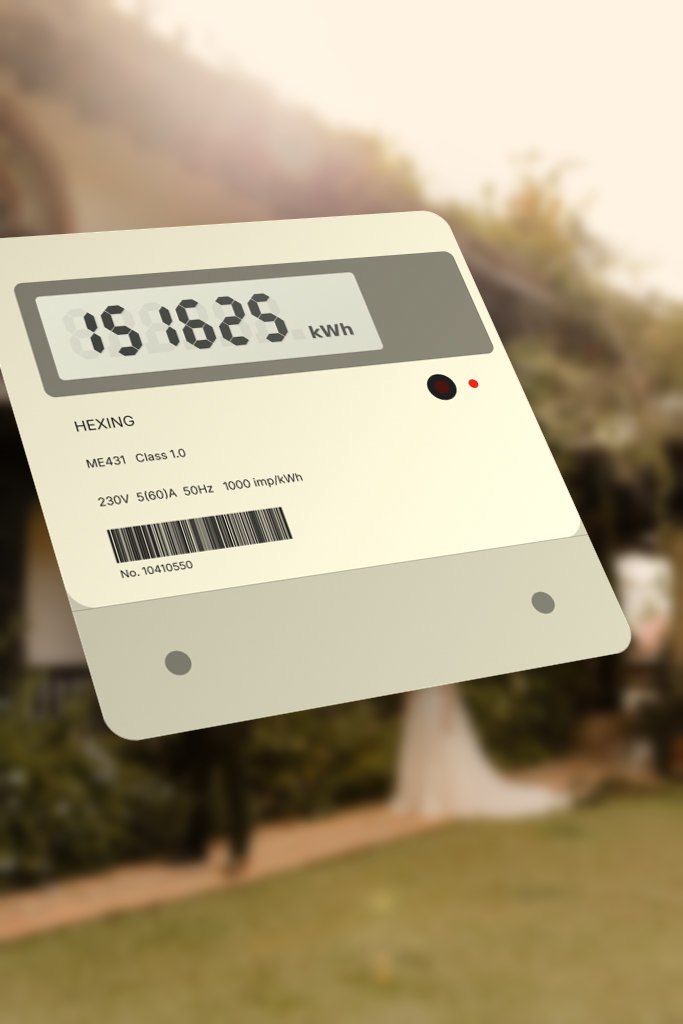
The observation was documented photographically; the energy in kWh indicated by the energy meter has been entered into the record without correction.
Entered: 151625 kWh
